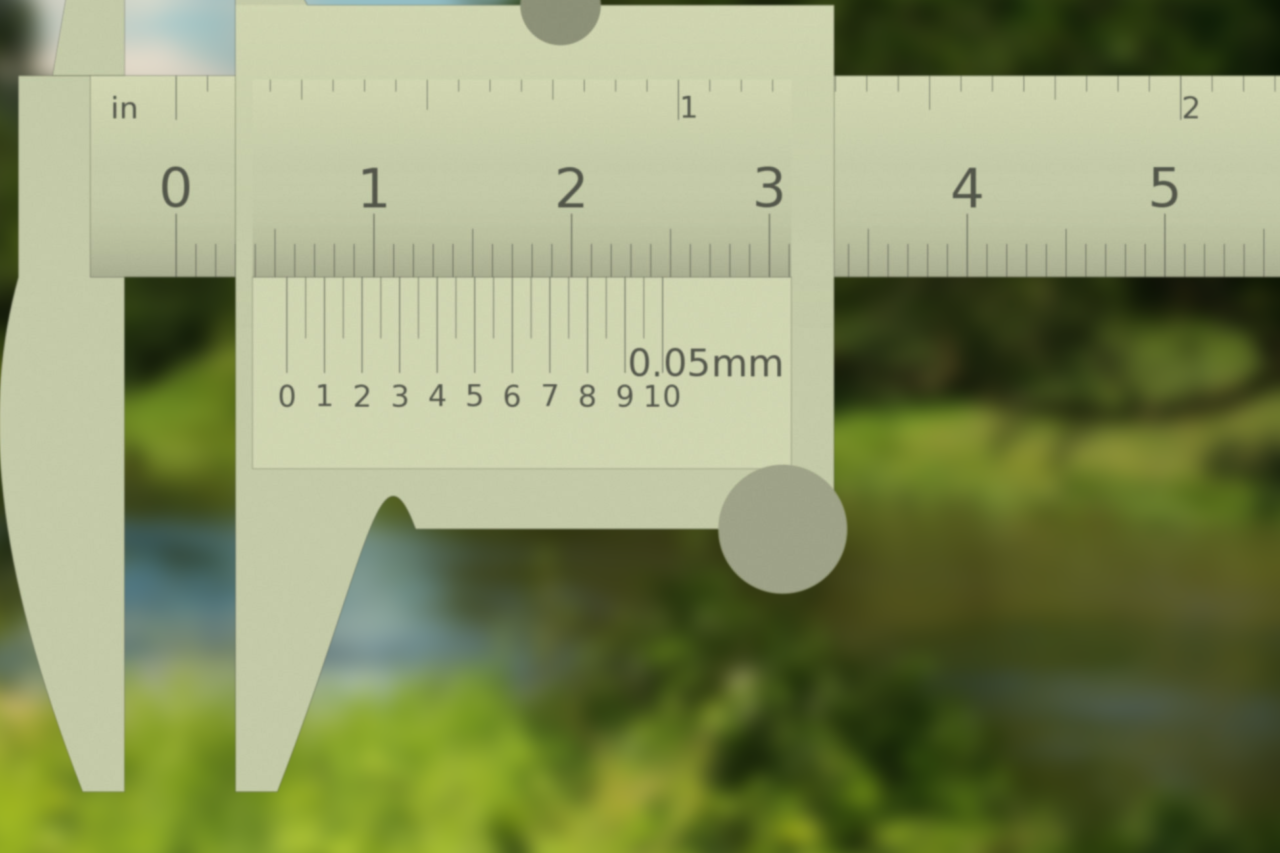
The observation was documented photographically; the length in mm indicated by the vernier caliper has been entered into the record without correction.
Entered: 5.6 mm
